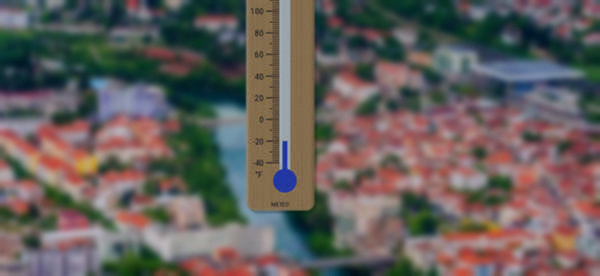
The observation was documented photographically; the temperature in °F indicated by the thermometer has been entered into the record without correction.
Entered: -20 °F
